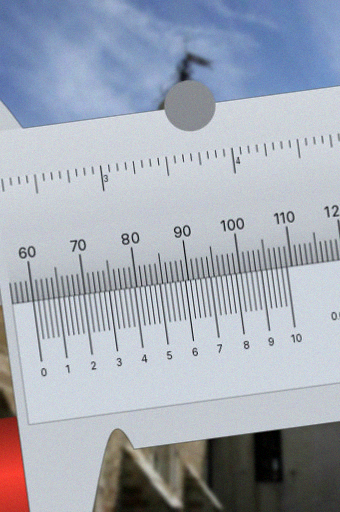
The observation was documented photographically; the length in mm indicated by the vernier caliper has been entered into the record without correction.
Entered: 60.0 mm
